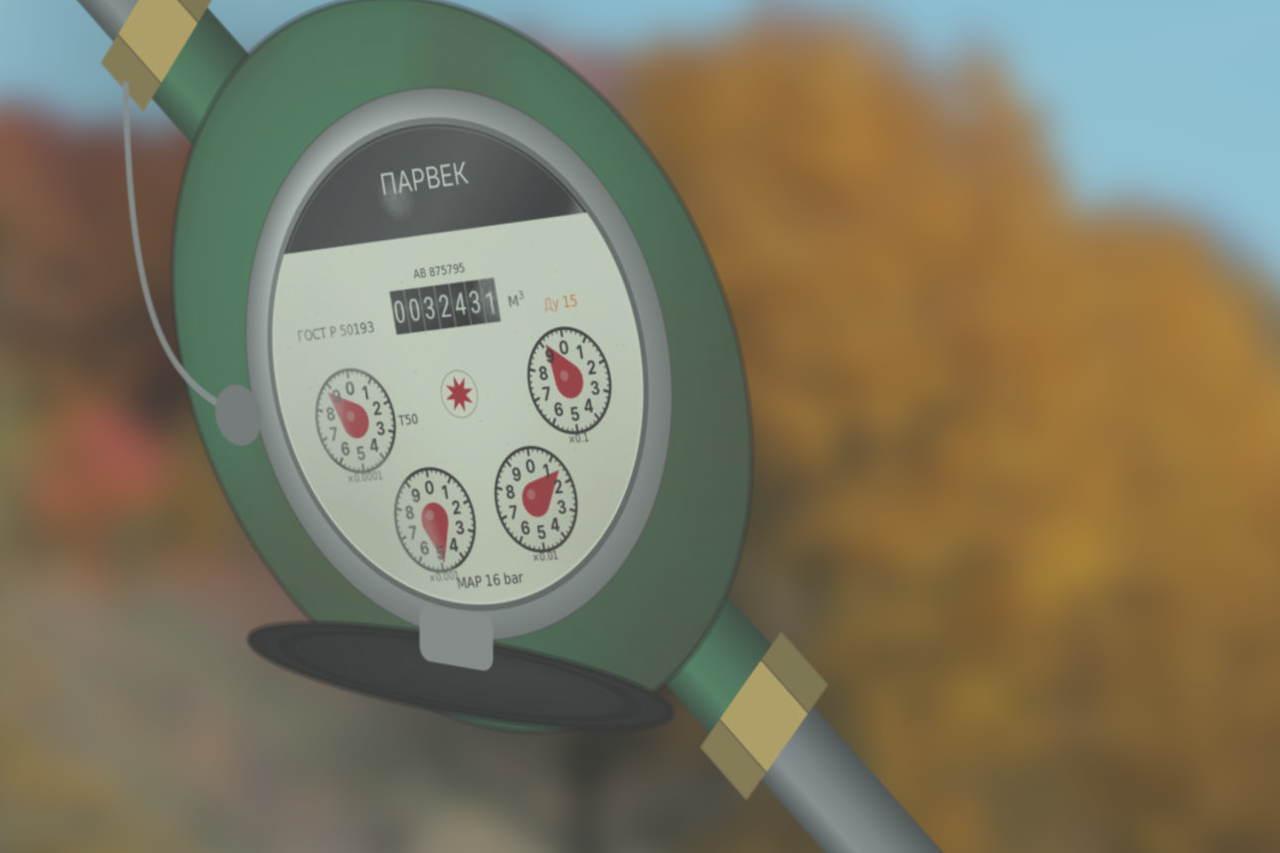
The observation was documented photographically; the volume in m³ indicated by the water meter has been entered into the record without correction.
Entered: 32430.9148 m³
